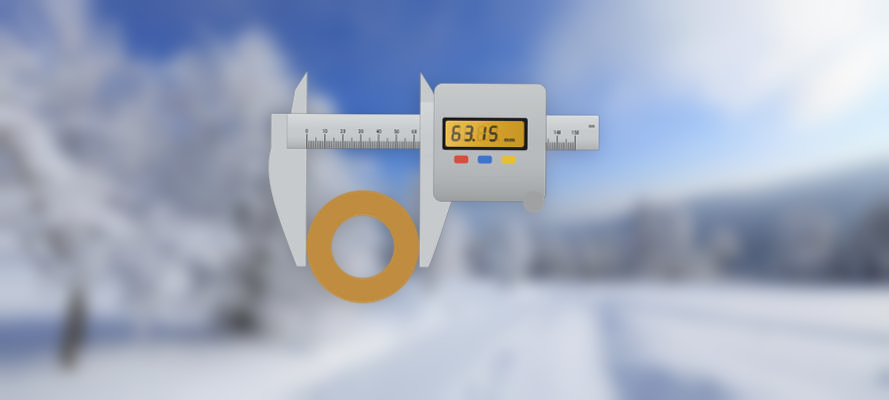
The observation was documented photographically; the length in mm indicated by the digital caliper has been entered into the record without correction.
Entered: 63.15 mm
